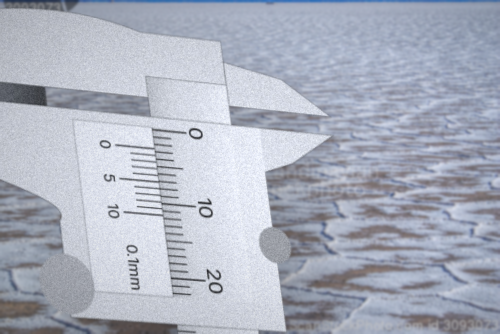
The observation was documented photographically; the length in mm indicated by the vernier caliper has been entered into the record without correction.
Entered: 2.6 mm
